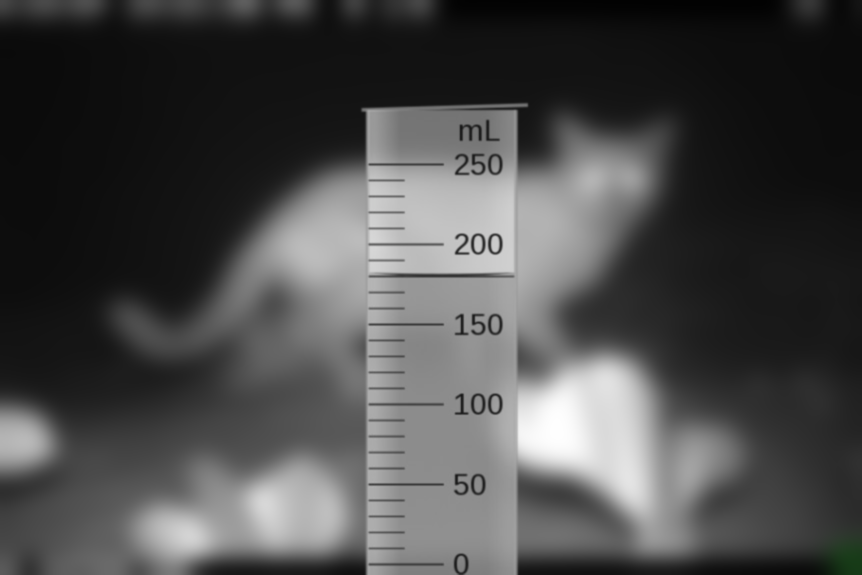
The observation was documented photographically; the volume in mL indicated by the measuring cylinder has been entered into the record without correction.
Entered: 180 mL
